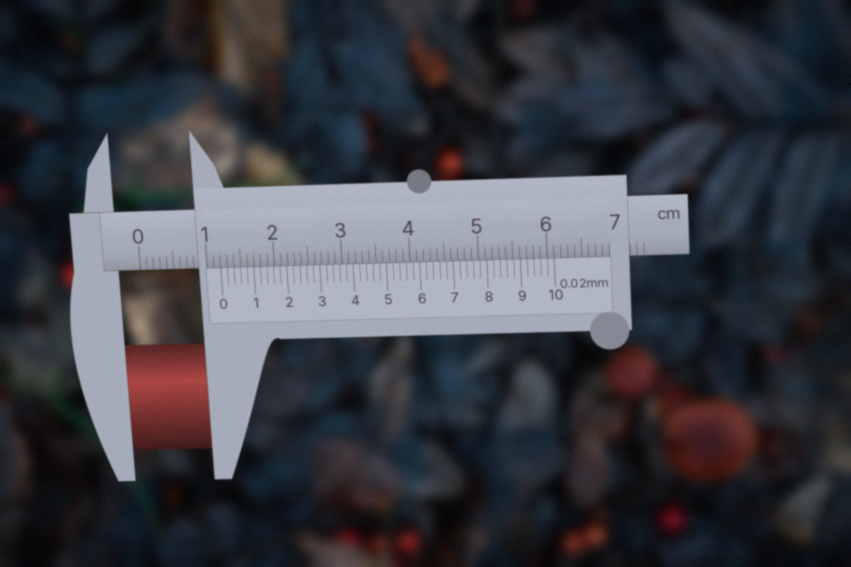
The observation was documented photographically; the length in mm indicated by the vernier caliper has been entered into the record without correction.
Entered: 12.0 mm
